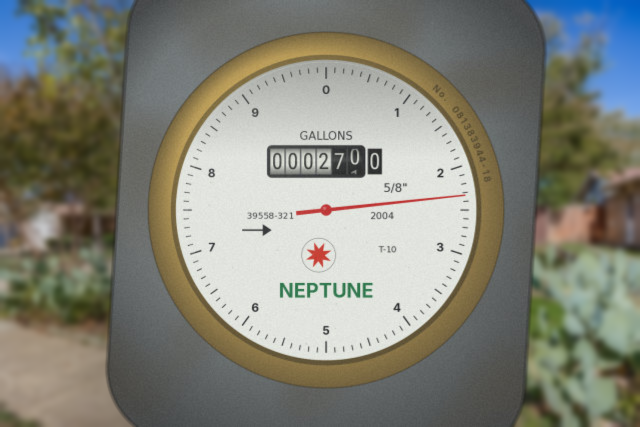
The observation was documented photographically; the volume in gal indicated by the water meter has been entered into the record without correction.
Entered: 2702.3 gal
